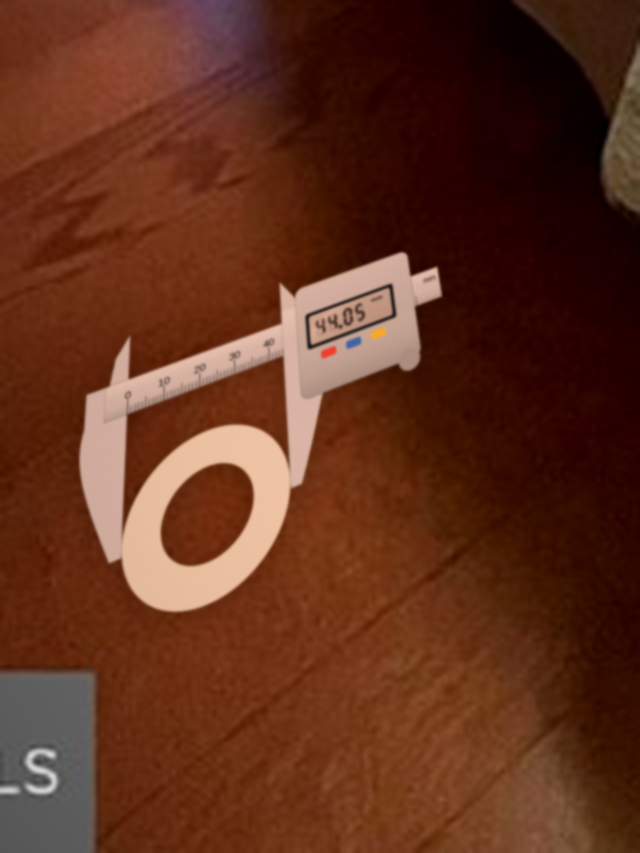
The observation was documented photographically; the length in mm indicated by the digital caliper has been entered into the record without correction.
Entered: 44.05 mm
